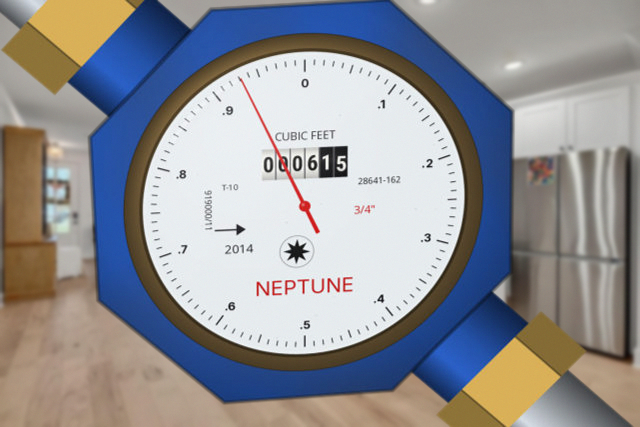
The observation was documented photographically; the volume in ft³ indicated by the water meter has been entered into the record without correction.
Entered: 614.93 ft³
